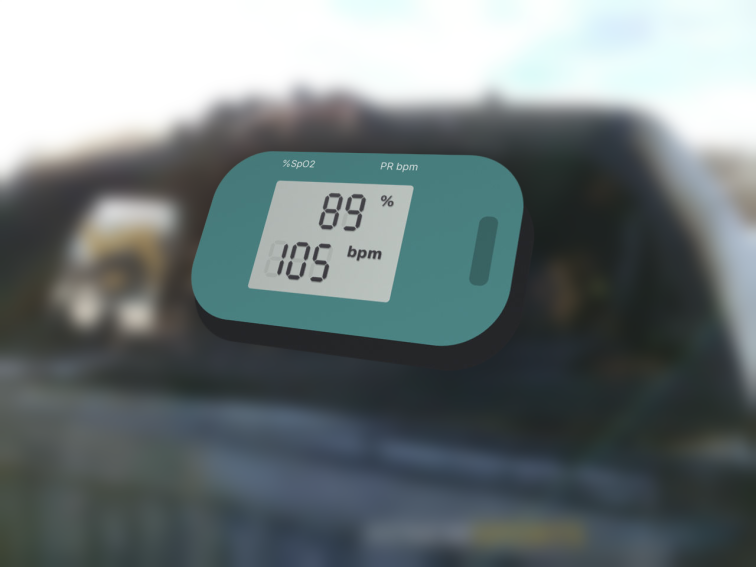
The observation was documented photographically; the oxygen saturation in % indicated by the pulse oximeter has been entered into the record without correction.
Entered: 89 %
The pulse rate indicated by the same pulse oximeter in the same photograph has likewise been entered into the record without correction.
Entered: 105 bpm
